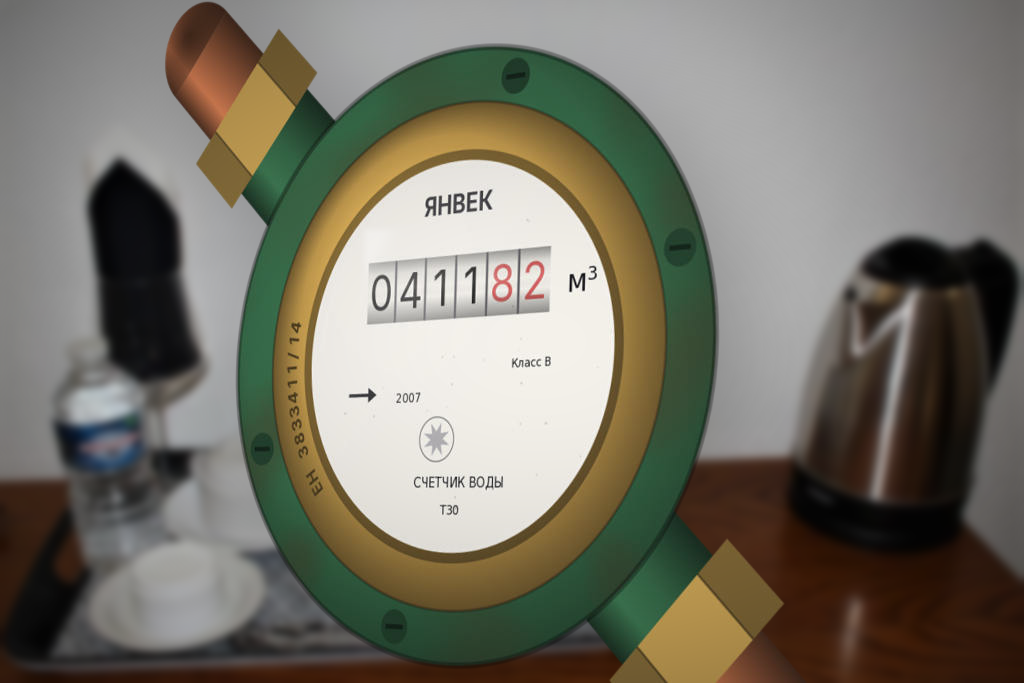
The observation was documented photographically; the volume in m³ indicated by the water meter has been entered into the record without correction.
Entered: 411.82 m³
